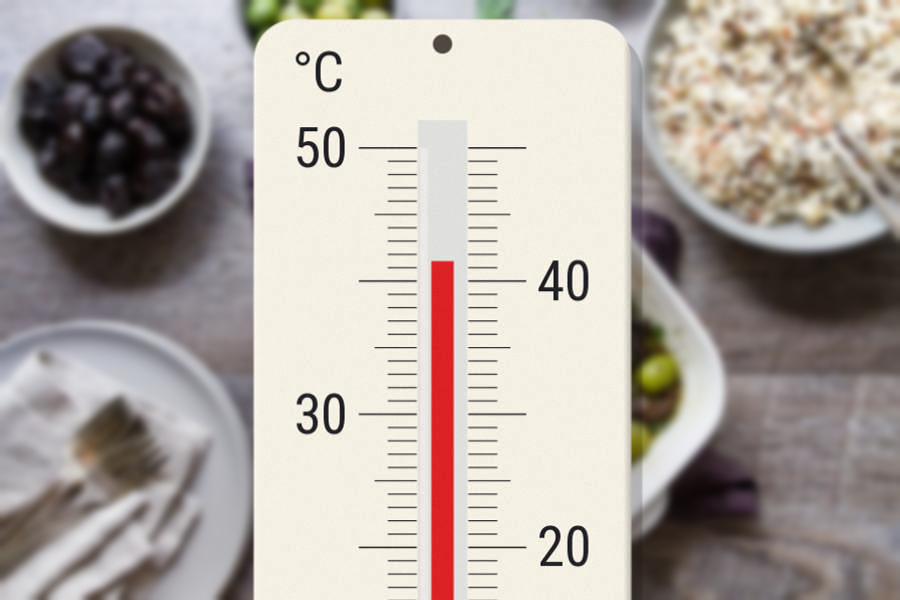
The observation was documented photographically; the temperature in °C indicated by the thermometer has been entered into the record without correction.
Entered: 41.5 °C
